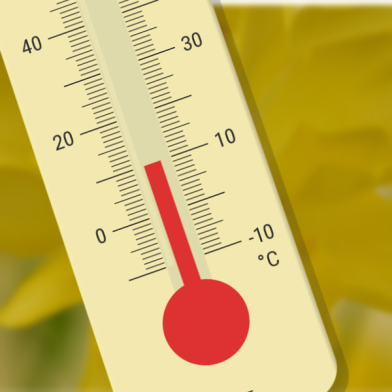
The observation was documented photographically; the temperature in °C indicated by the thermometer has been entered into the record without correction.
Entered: 10 °C
